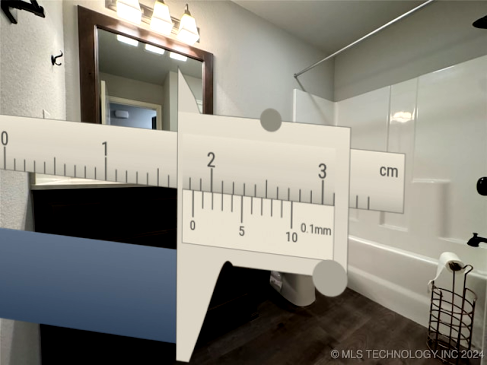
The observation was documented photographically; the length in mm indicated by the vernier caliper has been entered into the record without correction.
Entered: 18.3 mm
